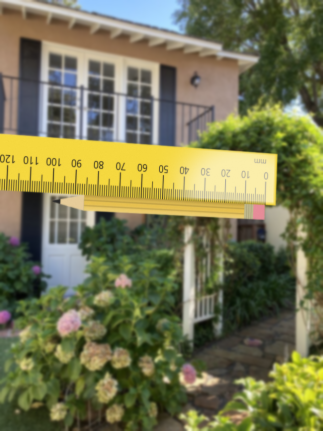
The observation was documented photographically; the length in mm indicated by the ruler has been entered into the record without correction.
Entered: 100 mm
